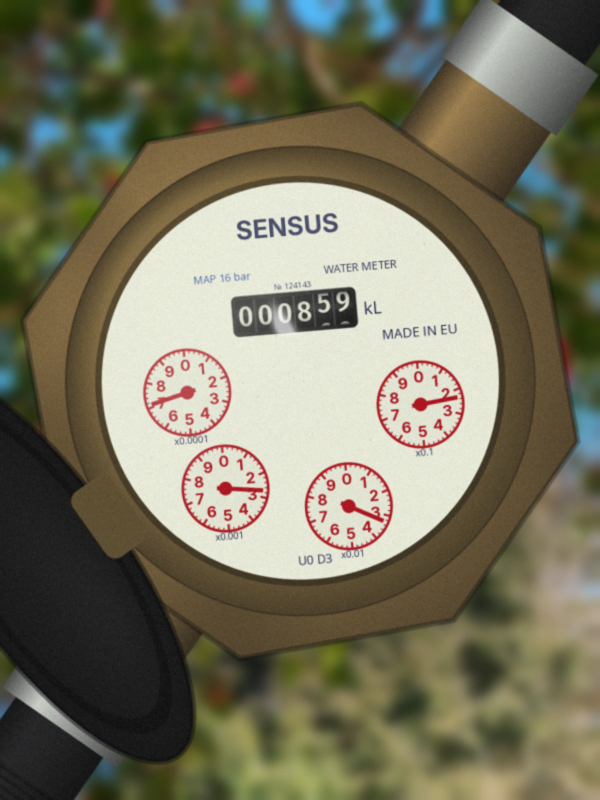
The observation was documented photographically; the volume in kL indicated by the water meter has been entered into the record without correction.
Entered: 859.2327 kL
